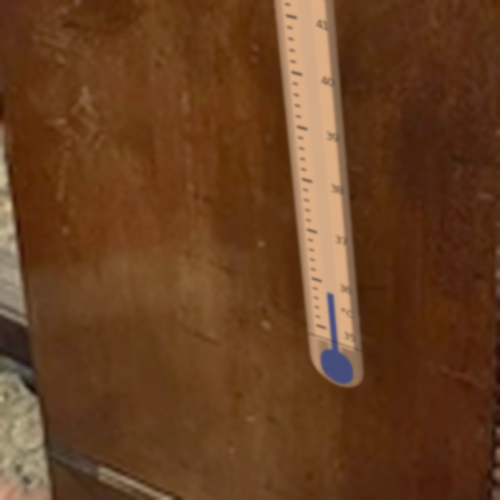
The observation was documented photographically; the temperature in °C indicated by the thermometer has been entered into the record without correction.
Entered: 35.8 °C
